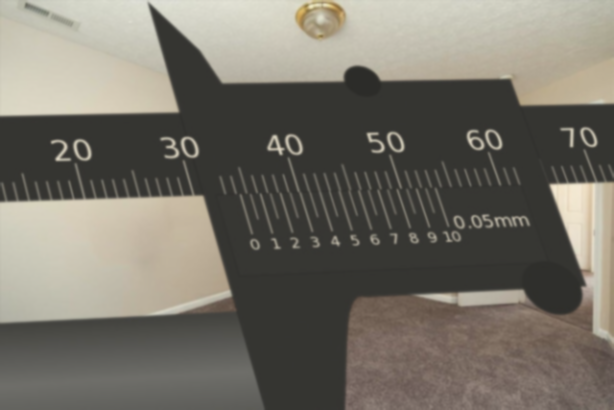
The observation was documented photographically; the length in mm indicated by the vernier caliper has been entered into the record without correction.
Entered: 34.4 mm
